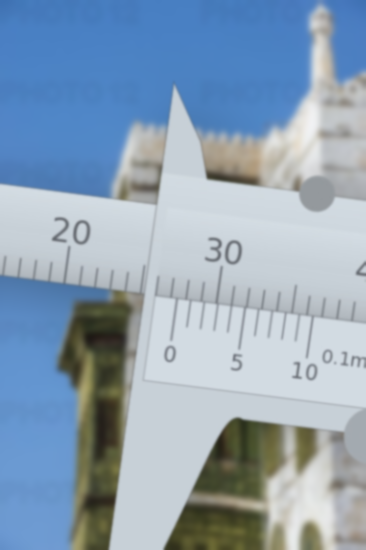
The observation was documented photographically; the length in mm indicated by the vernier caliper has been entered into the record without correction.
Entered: 27.4 mm
